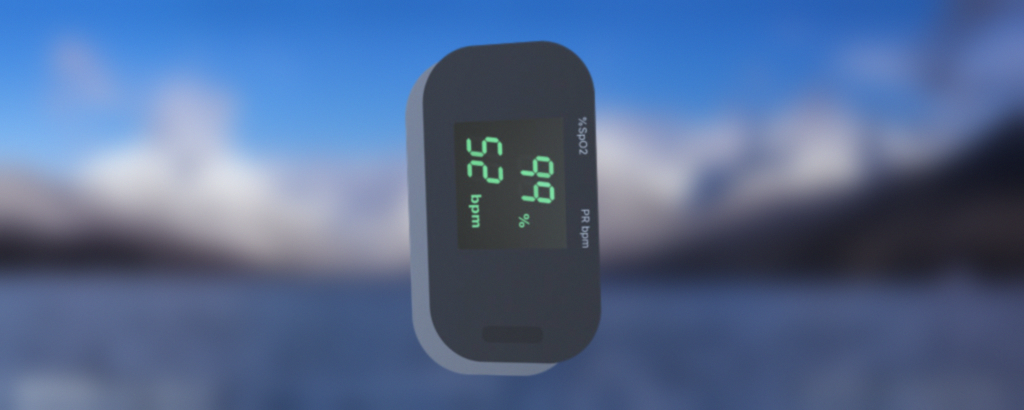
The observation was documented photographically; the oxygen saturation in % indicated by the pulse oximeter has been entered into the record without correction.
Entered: 99 %
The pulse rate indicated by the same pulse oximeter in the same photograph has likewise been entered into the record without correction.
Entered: 52 bpm
